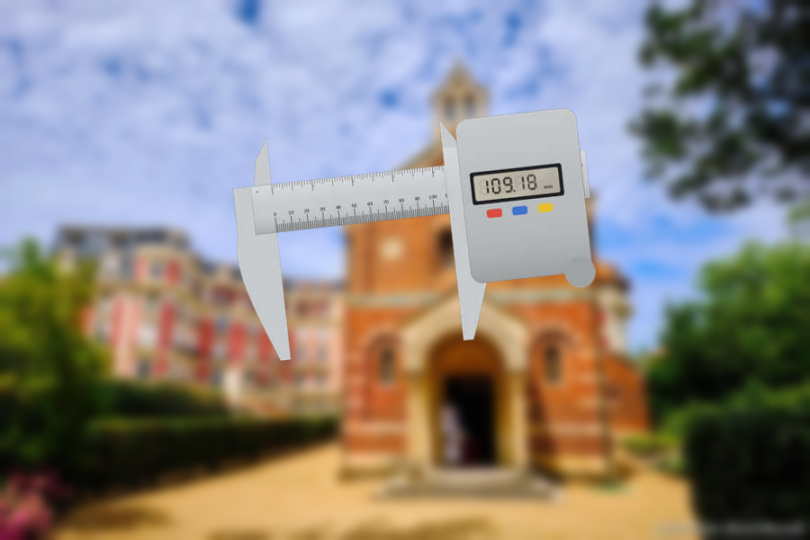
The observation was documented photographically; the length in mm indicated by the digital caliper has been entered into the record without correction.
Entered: 109.18 mm
